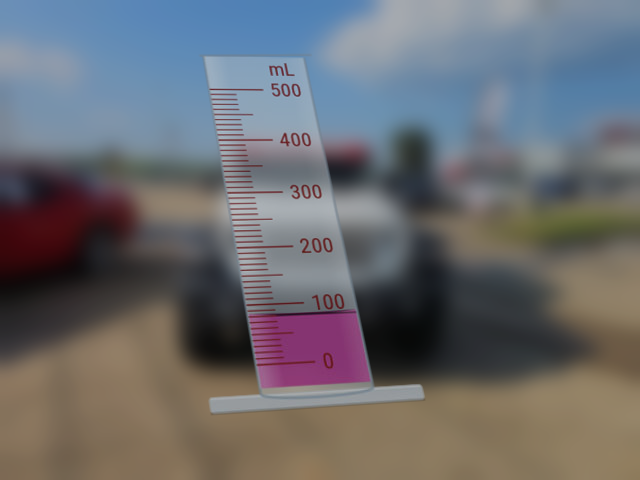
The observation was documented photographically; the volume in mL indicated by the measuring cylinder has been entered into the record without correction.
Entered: 80 mL
